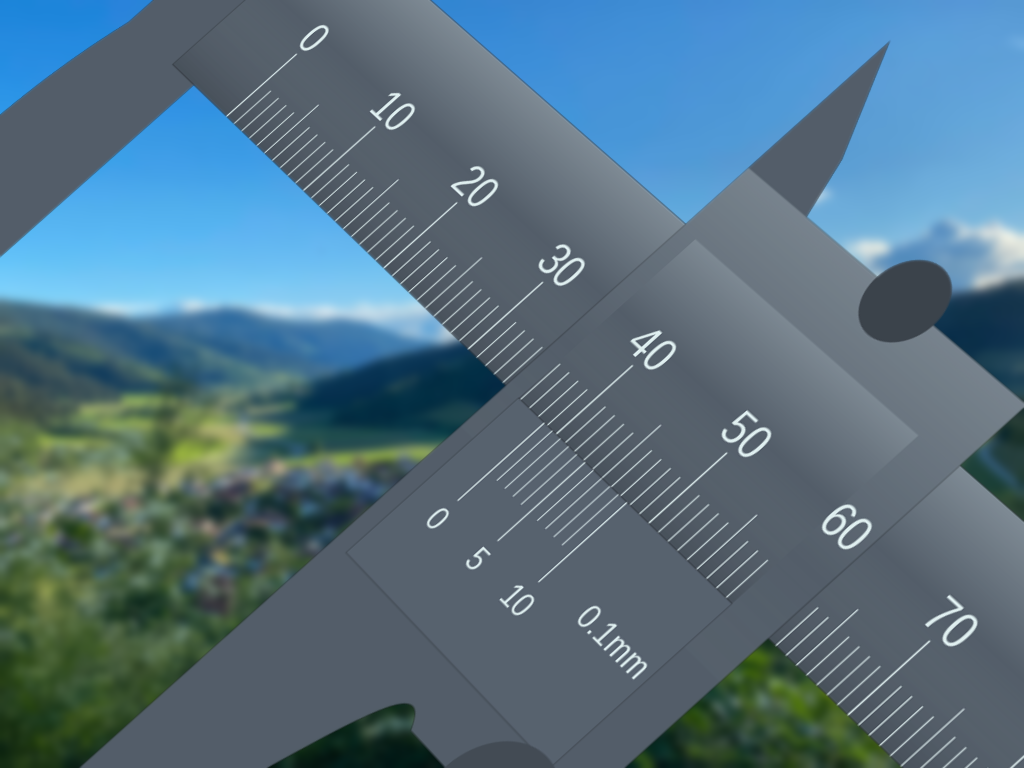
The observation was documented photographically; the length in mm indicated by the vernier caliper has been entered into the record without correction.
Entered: 38.7 mm
